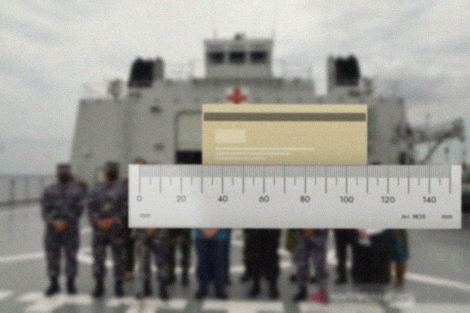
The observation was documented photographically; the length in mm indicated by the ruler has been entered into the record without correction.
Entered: 80 mm
